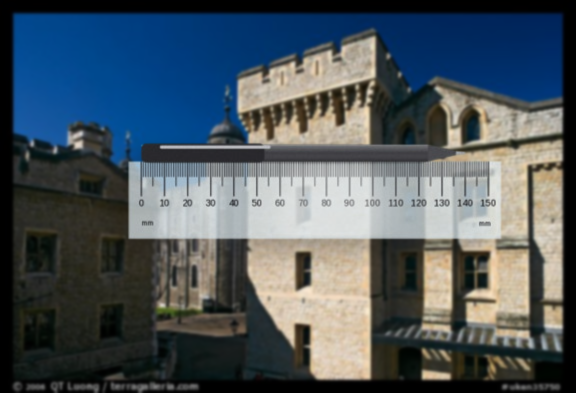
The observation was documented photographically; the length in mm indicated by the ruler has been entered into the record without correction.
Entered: 140 mm
